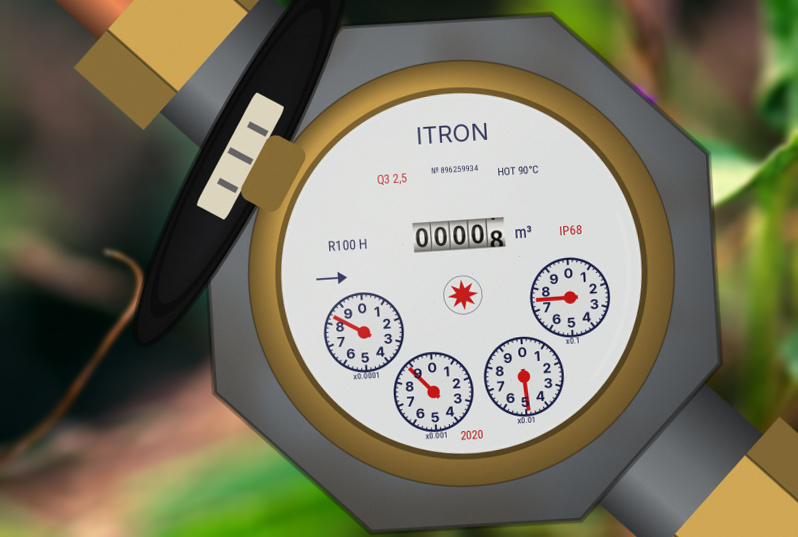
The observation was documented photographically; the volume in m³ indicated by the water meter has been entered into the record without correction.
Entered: 7.7488 m³
